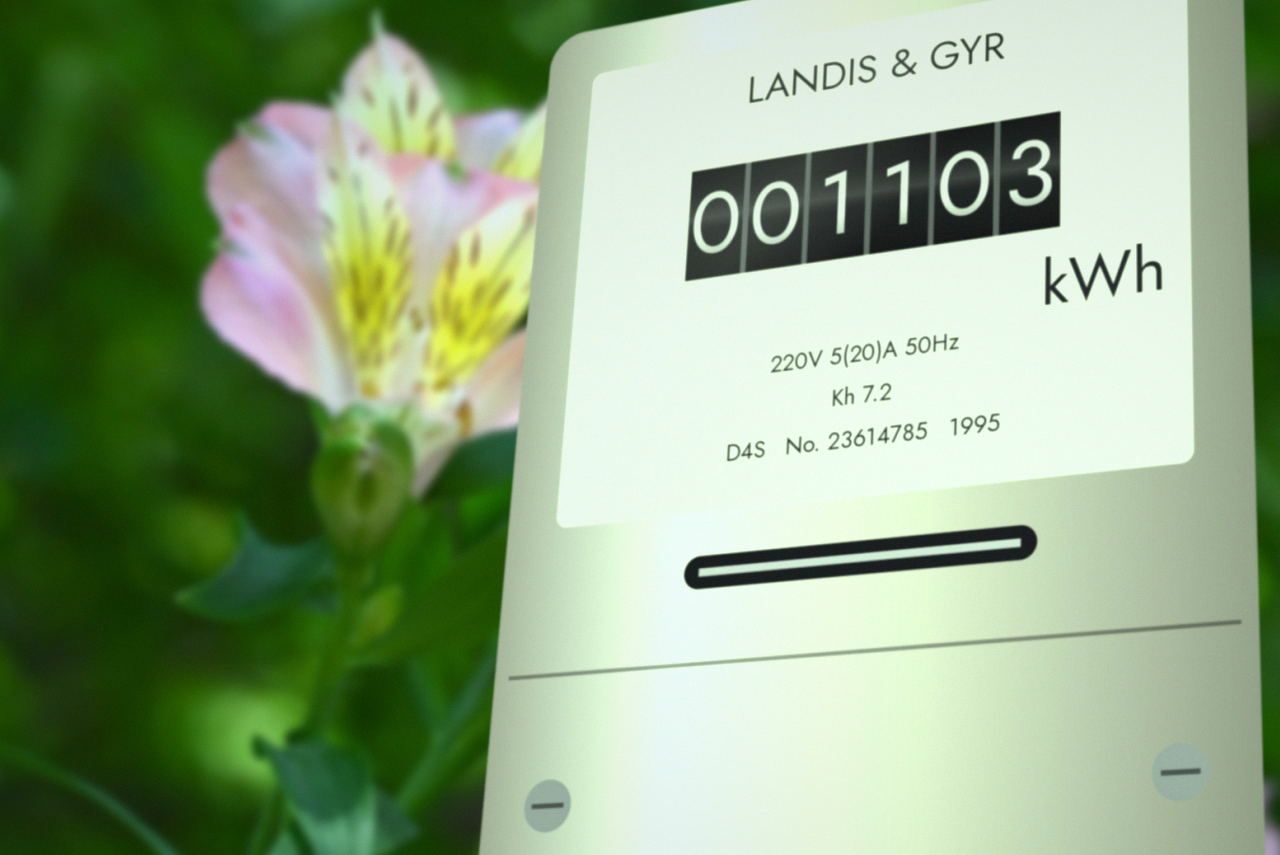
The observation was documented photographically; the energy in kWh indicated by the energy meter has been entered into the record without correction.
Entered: 1103 kWh
